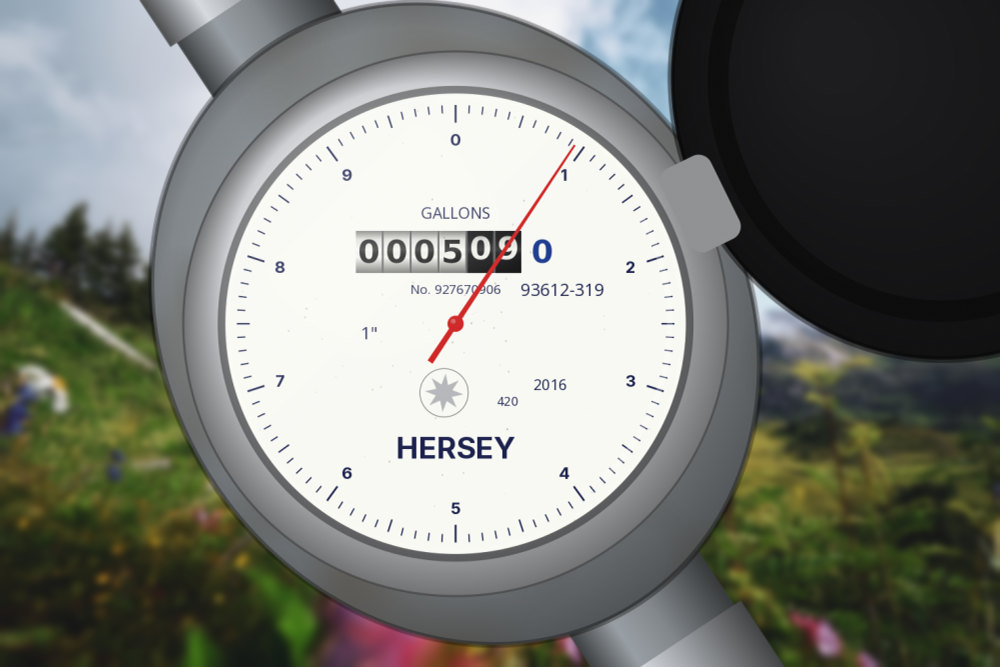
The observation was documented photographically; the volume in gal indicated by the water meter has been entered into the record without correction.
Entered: 5090.9 gal
